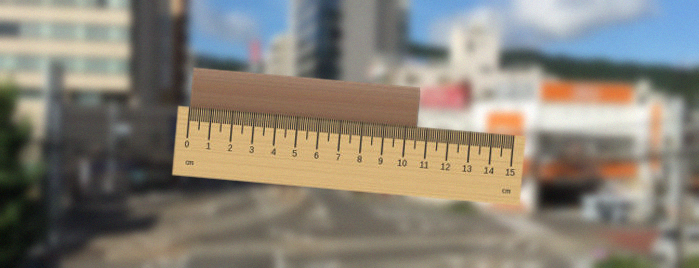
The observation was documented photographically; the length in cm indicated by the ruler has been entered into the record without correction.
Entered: 10.5 cm
